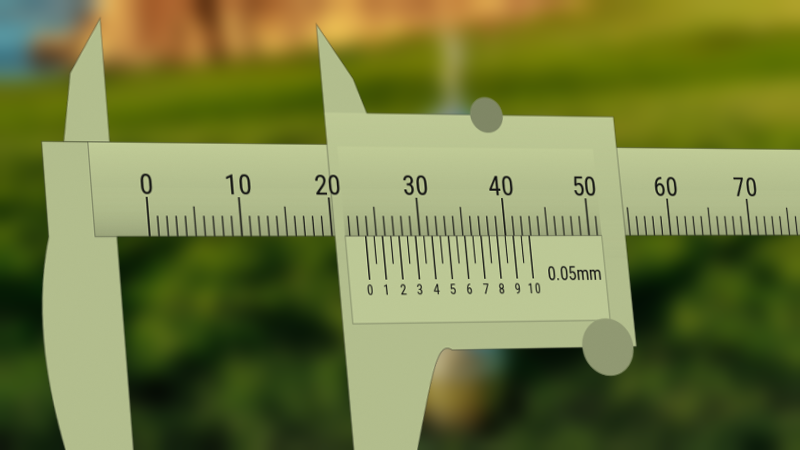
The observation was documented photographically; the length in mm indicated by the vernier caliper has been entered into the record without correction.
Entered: 23.8 mm
